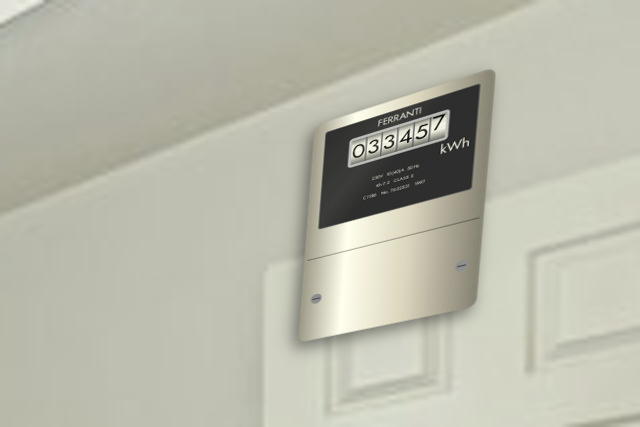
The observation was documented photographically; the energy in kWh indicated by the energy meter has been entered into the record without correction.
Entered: 33457 kWh
